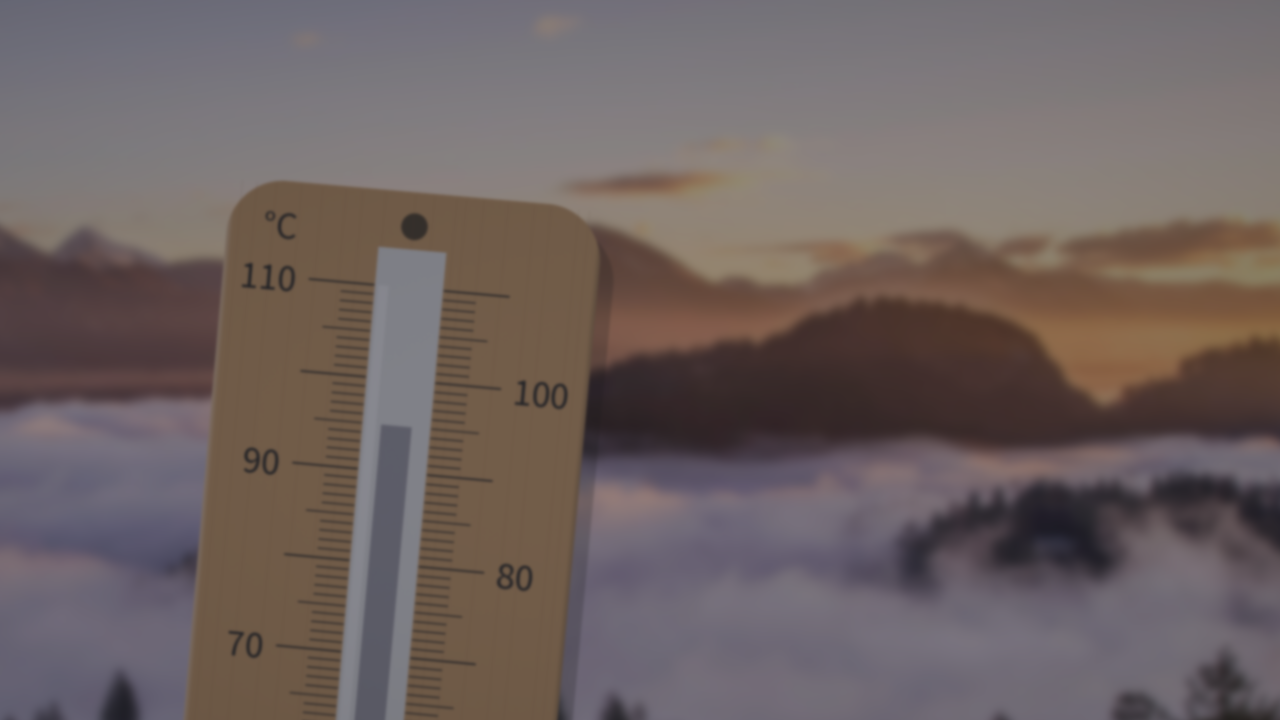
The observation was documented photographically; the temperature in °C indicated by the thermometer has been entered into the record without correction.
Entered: 95 °C
